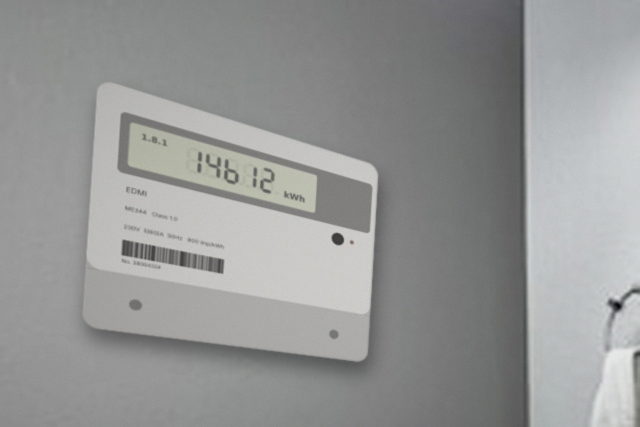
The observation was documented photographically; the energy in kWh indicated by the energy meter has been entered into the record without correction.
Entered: 14612 kWh
